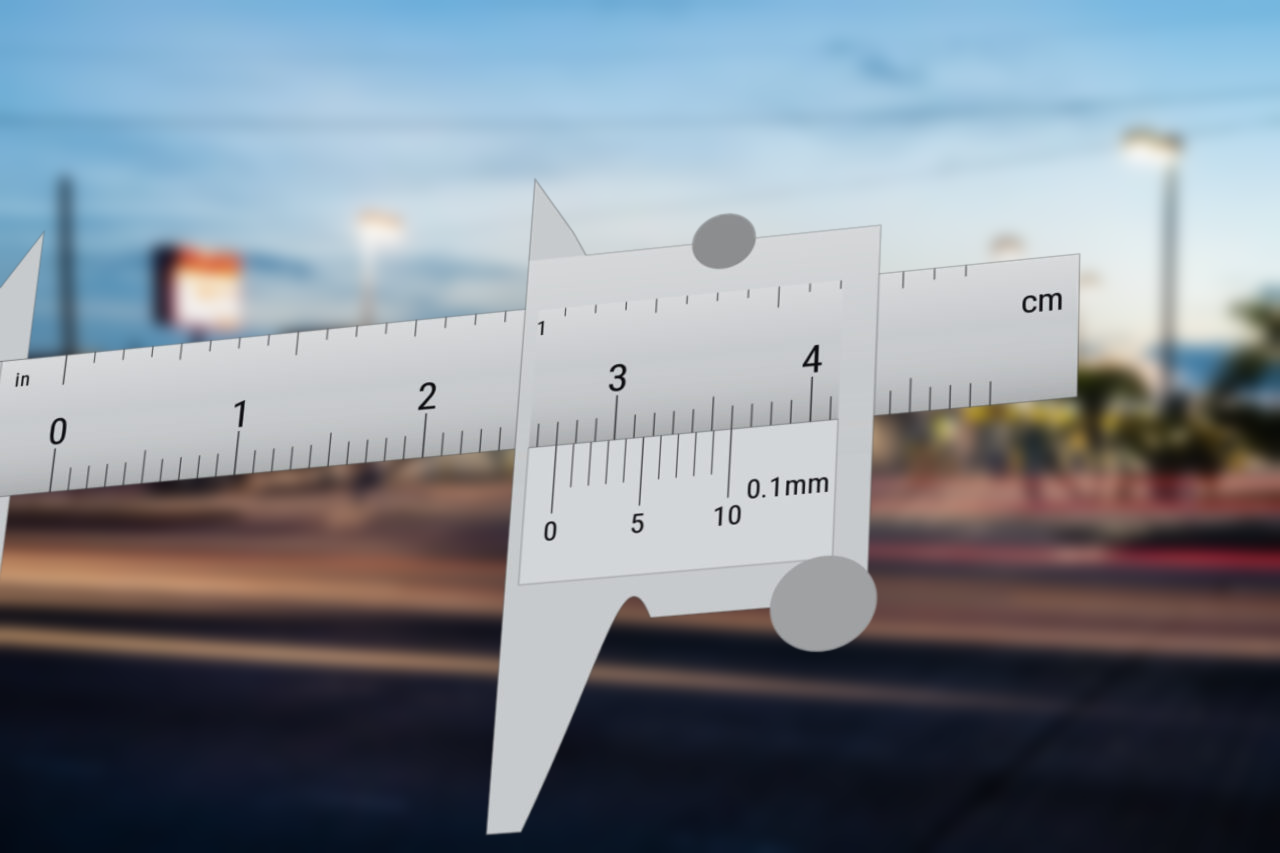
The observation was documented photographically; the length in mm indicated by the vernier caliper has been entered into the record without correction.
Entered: 27.0 mm
